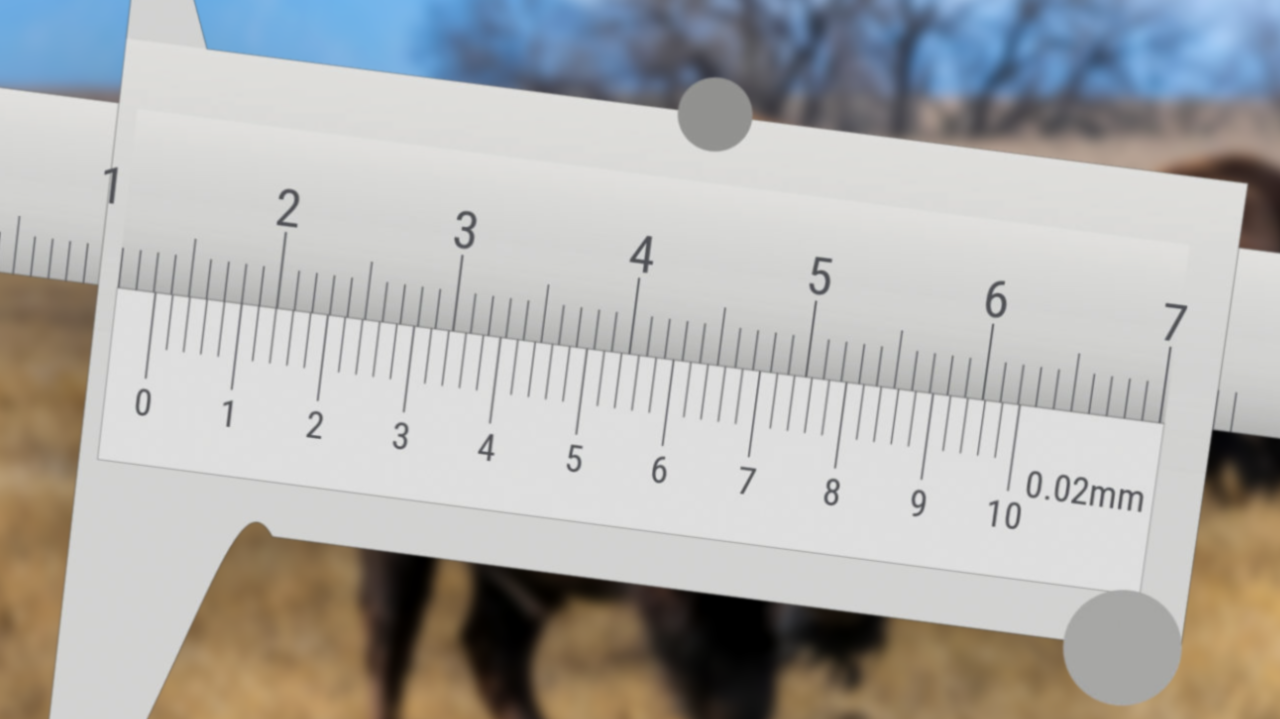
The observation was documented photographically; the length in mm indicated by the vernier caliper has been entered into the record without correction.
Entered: 13.1 mm
